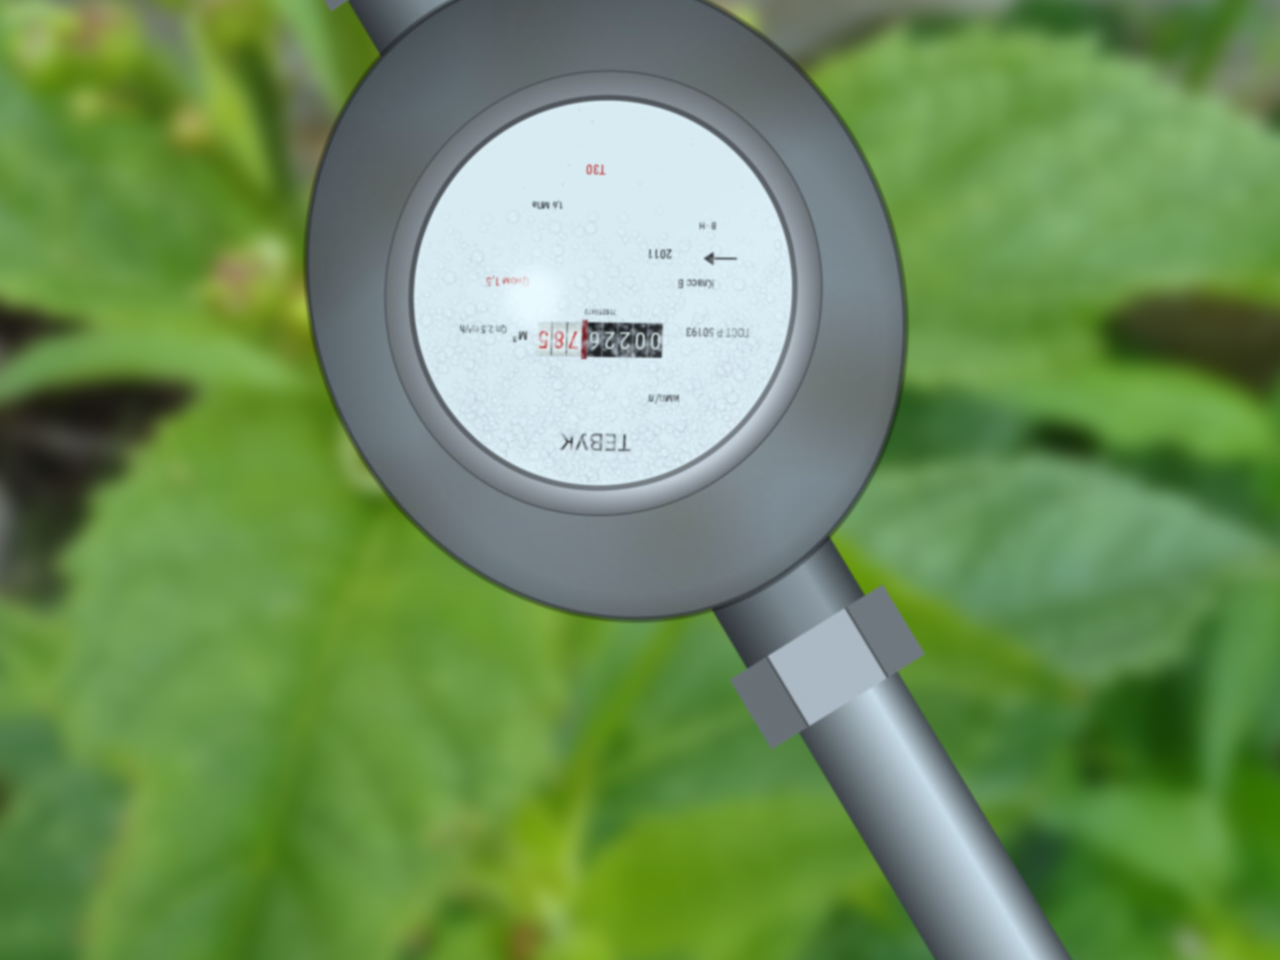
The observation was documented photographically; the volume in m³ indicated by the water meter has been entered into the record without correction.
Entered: 226.785 m³
